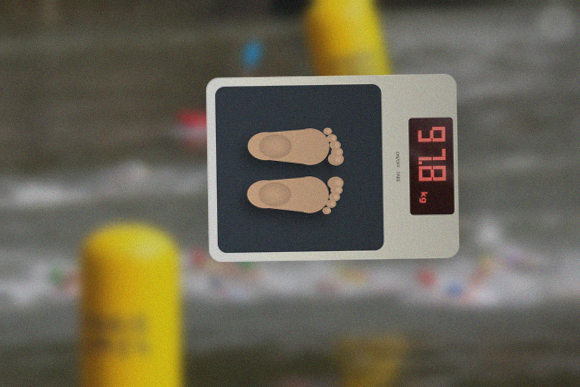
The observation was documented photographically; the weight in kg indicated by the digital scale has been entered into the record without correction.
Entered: 97.8 kg
